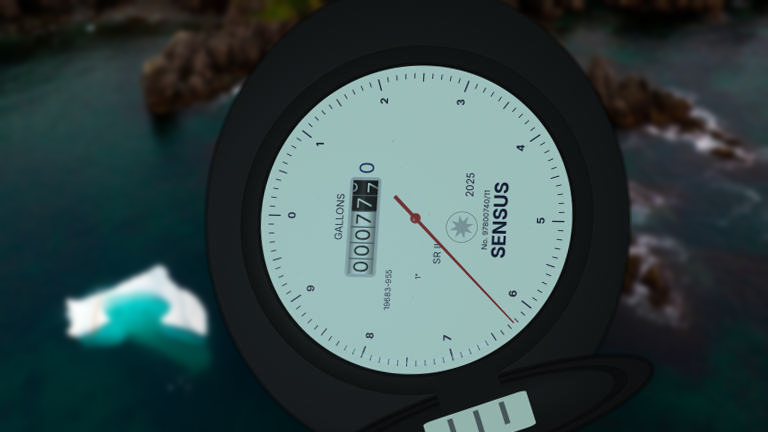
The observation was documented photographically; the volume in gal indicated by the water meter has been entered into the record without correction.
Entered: 7766.2 gal
